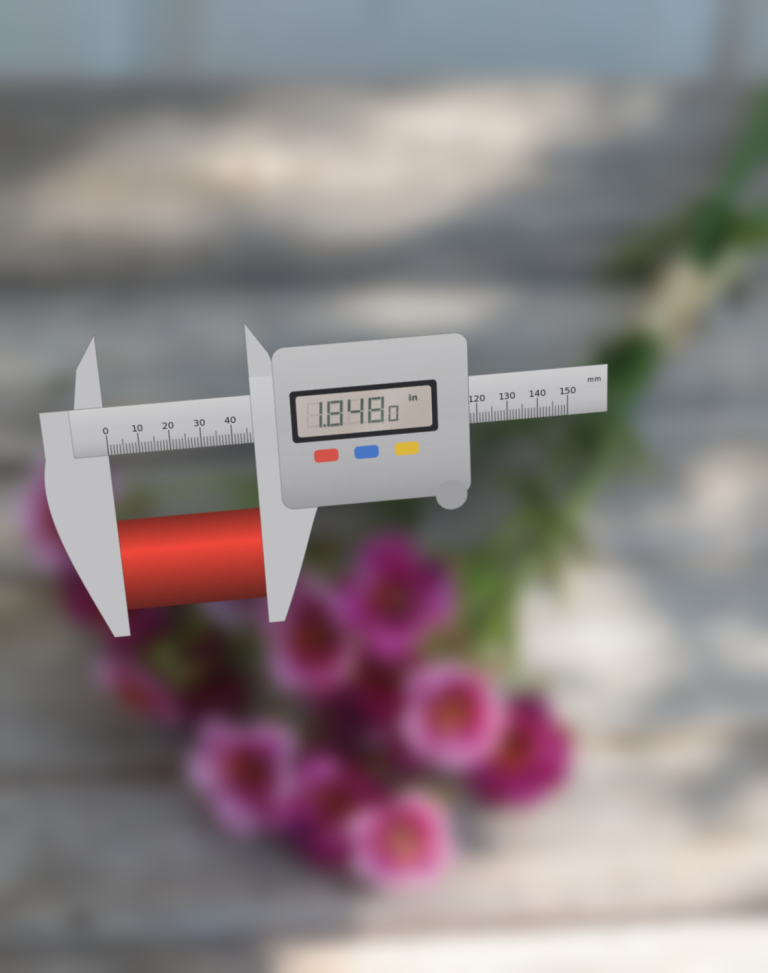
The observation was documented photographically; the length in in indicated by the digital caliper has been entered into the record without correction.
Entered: 1.8480 in
